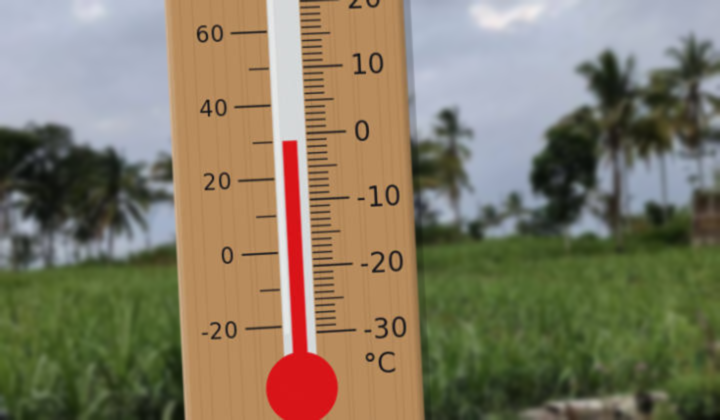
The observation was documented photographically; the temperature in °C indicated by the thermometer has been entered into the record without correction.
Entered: -1 °C
